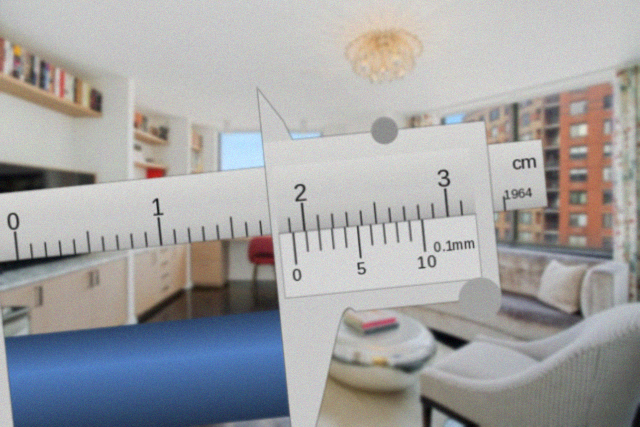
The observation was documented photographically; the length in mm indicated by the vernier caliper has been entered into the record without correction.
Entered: 19.2 mm
